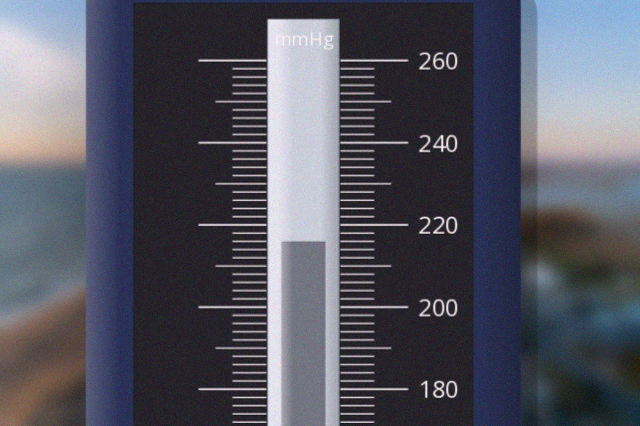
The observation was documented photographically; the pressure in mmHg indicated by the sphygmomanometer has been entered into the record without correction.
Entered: 216 mmHg
